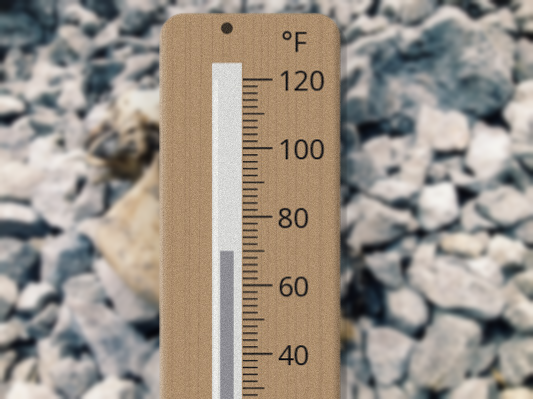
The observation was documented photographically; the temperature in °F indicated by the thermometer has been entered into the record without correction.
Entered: 70 °F
